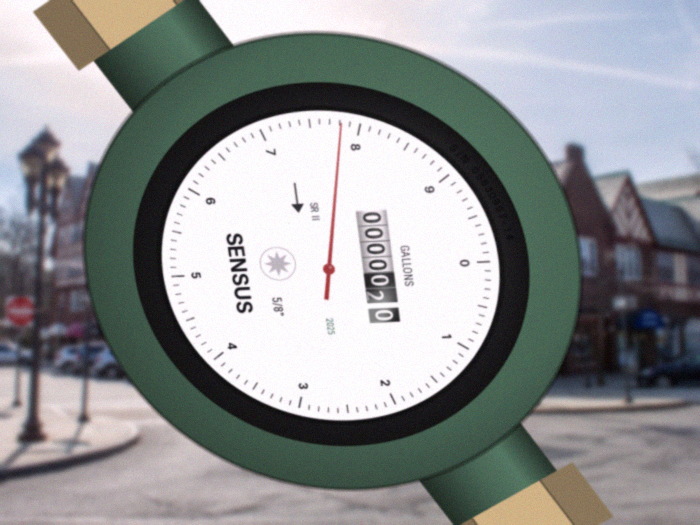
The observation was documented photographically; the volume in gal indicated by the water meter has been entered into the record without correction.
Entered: 17.8 gal
